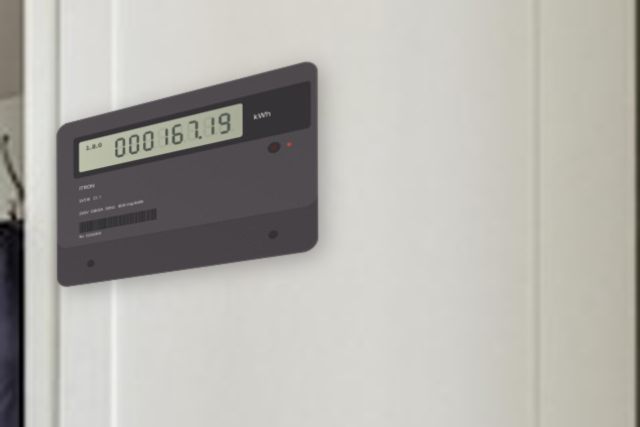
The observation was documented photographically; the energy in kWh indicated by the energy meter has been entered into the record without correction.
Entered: 167.19 kWh
